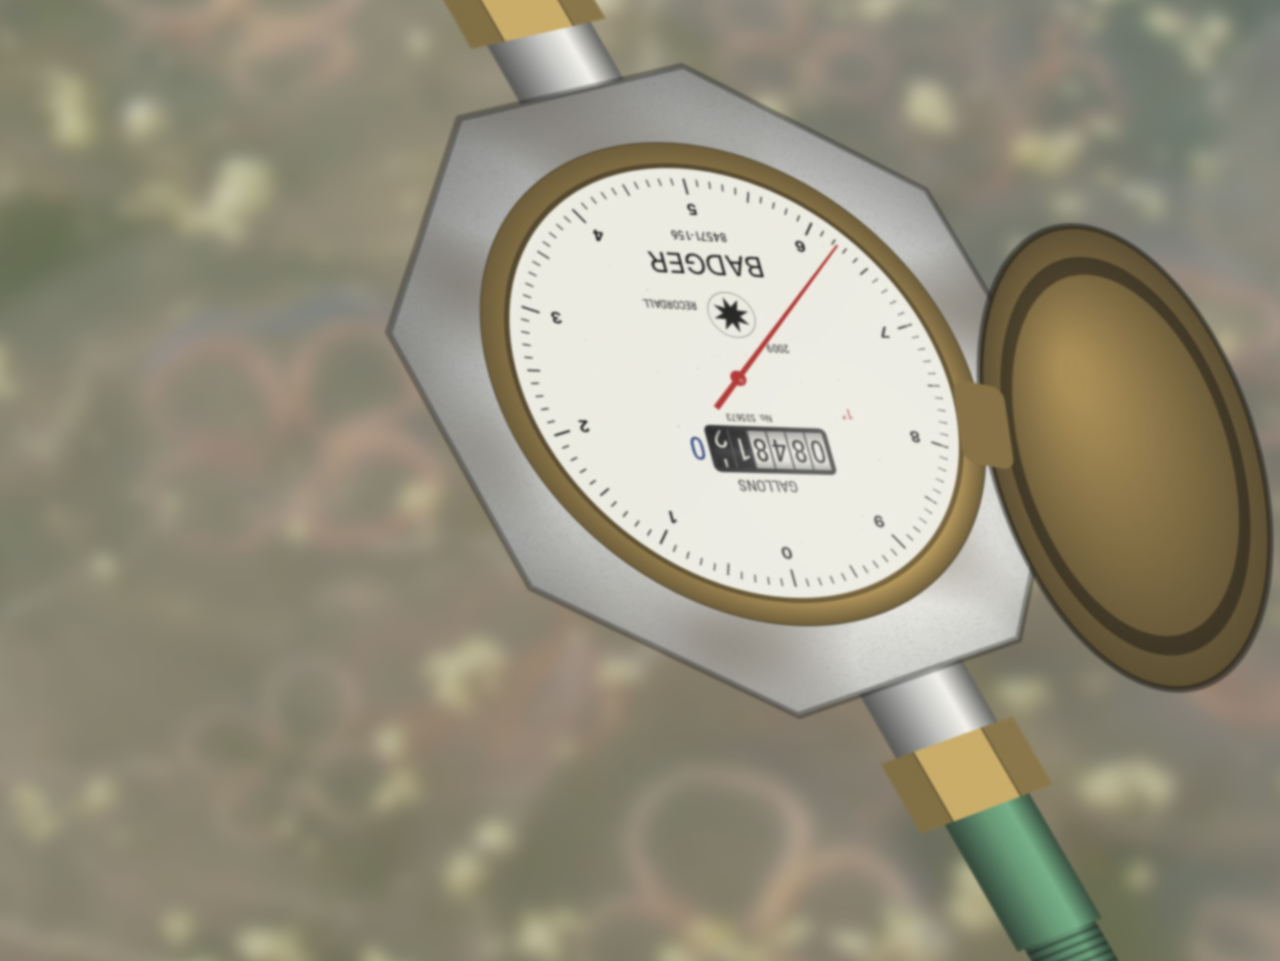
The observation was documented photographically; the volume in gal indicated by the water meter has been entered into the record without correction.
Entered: 848116.2 gal
